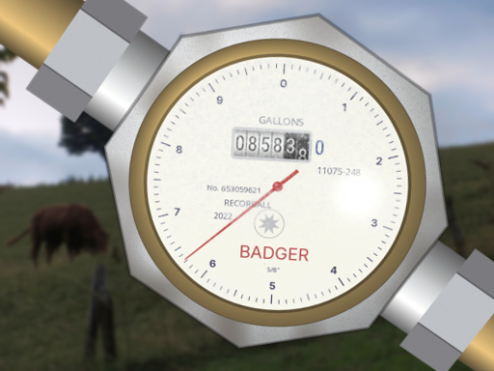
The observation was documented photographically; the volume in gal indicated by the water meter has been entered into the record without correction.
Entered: 858376.3 gal
